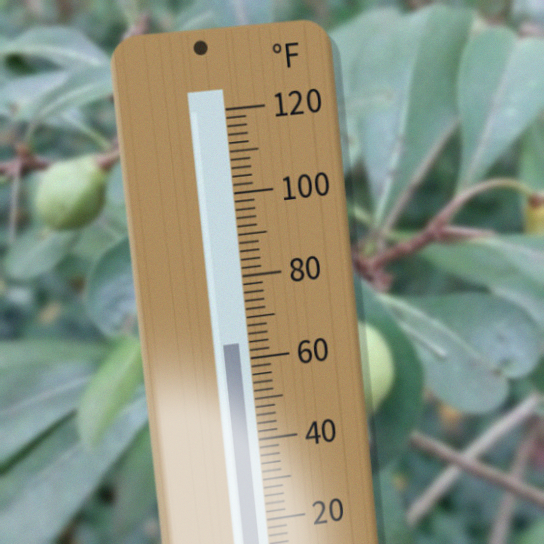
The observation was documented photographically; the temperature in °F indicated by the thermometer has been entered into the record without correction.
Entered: 64 °F
